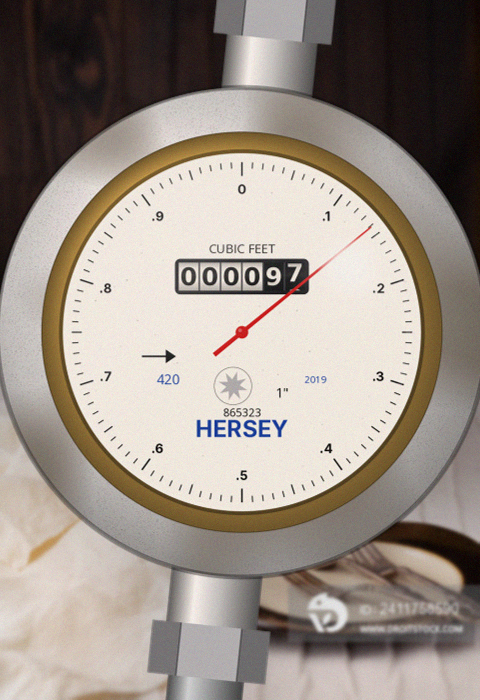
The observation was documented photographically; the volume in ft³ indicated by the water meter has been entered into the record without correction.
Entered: 97.14 ft³
